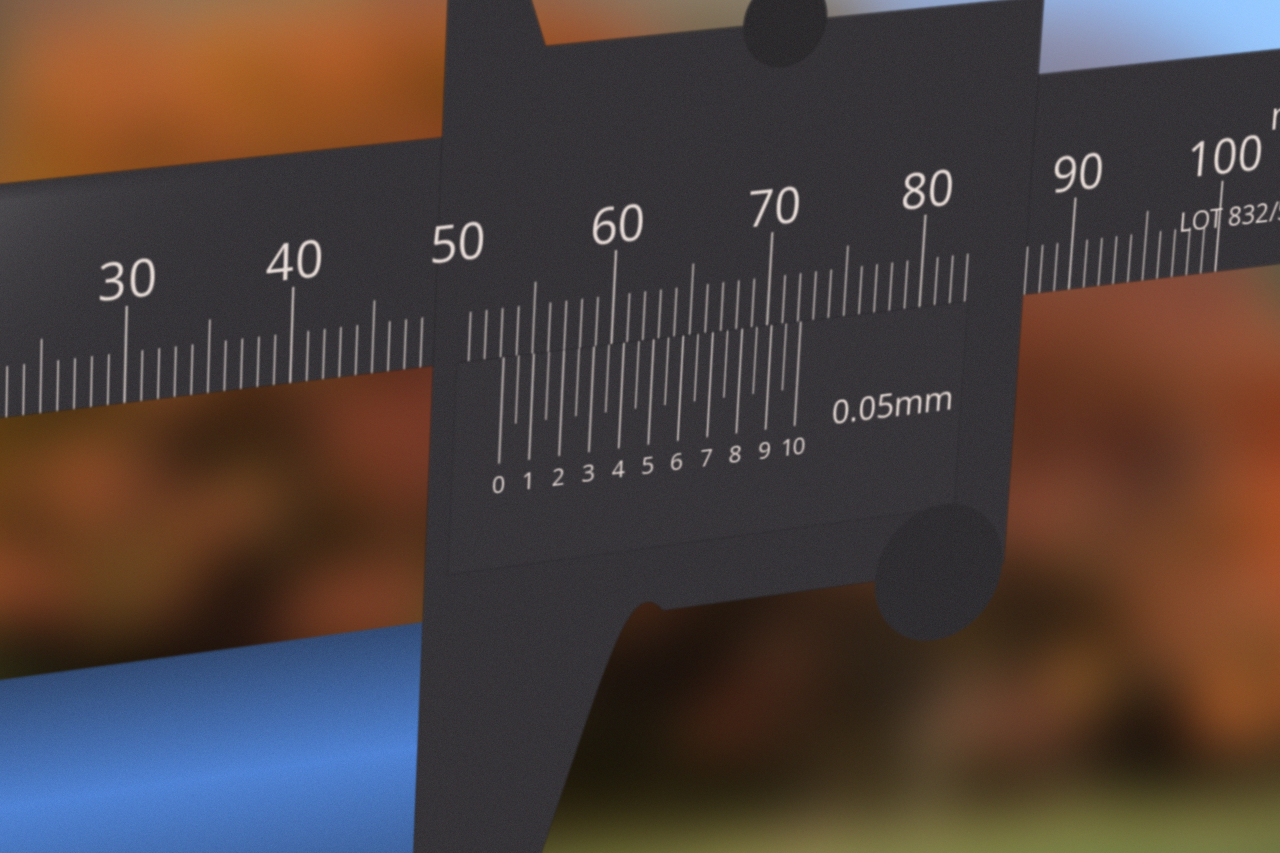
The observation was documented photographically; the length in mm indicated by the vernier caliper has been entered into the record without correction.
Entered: 53.2 mm
